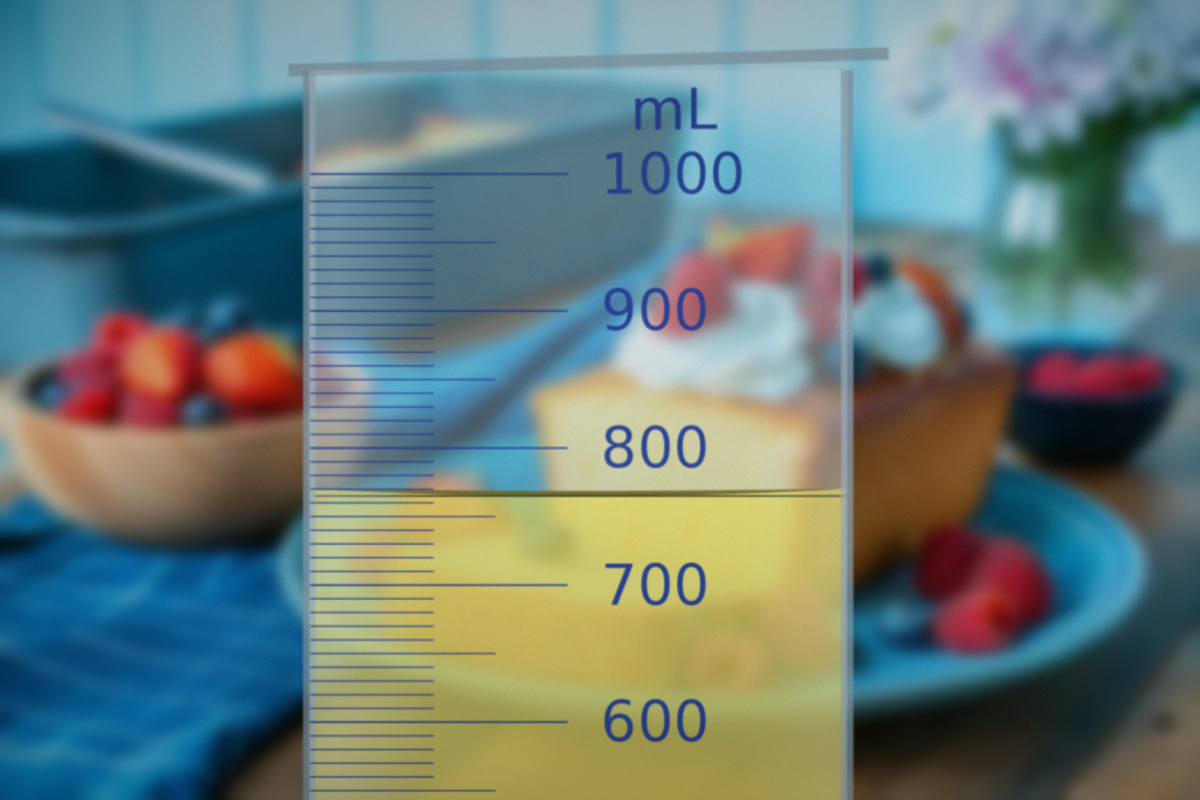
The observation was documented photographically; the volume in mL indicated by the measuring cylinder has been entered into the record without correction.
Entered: 765 mL
